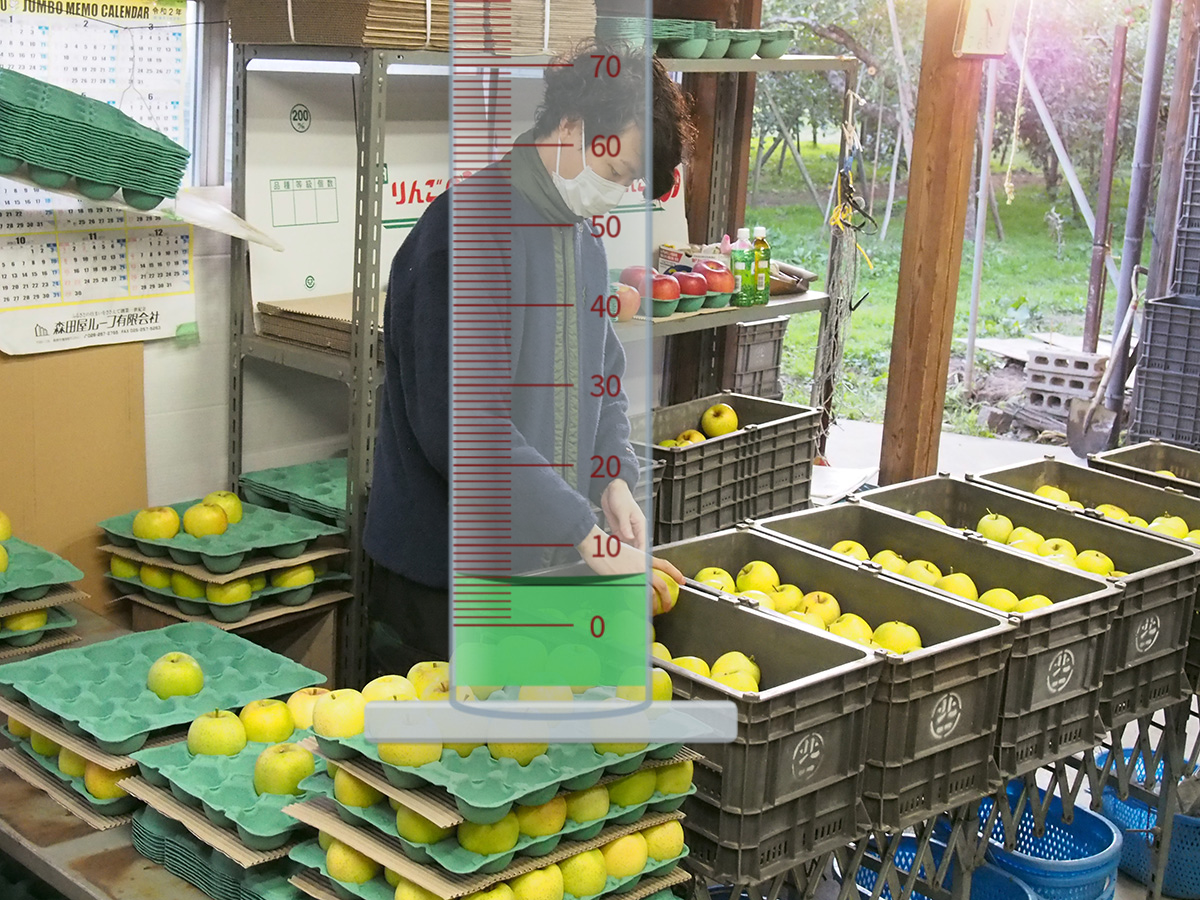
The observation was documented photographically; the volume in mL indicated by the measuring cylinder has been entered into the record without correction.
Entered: 5 mL
